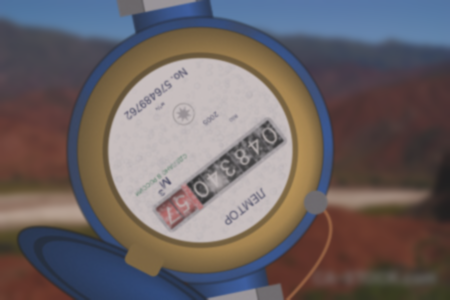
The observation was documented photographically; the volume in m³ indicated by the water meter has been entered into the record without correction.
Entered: 48340.57 m³
